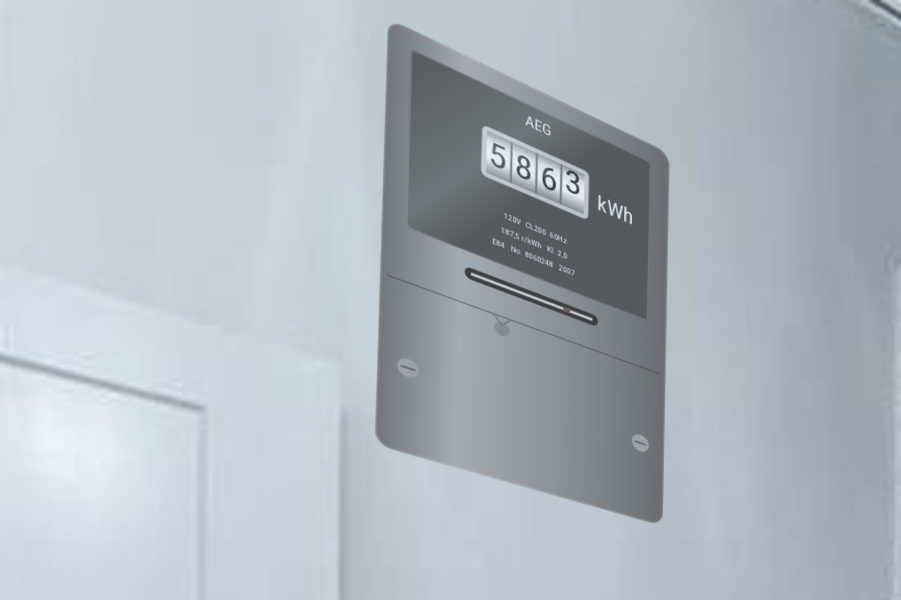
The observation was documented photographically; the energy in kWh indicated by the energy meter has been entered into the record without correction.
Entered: 5863 kWh
